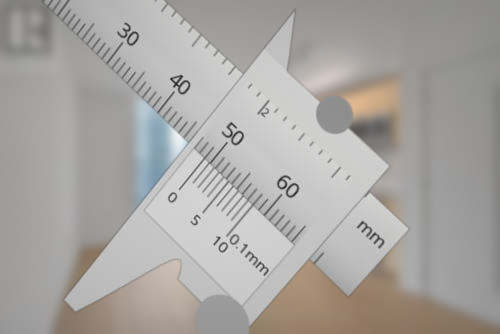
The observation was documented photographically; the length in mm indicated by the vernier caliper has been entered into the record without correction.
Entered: 49.0 mm
